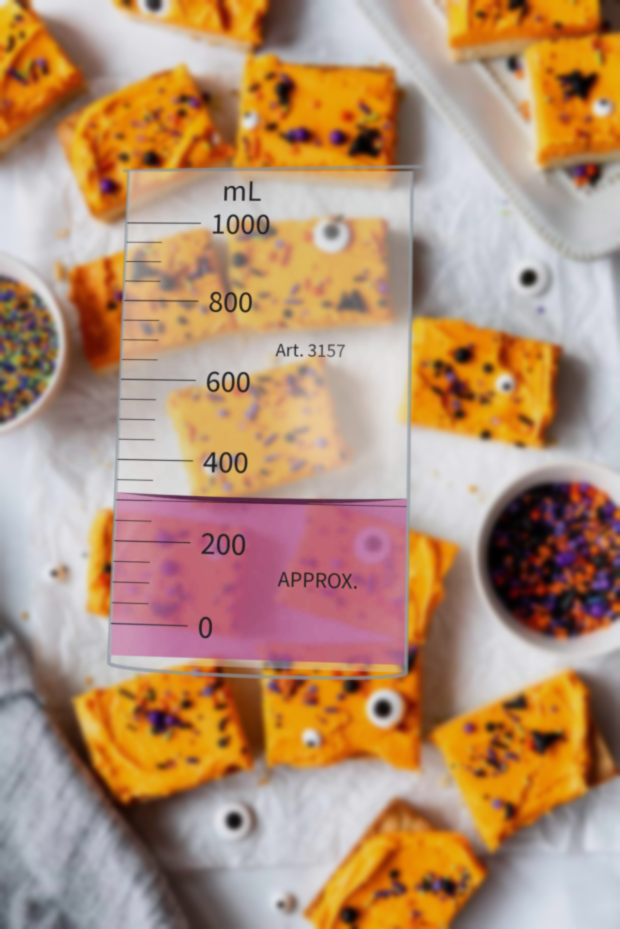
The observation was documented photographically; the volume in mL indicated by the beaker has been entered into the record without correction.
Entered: 300 mL
